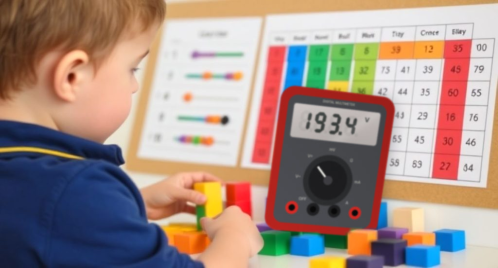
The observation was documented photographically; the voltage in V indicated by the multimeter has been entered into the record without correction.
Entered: 193.4 V
